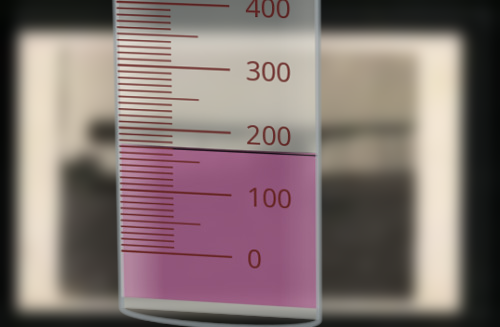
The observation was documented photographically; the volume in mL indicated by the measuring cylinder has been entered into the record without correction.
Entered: 170 mL
